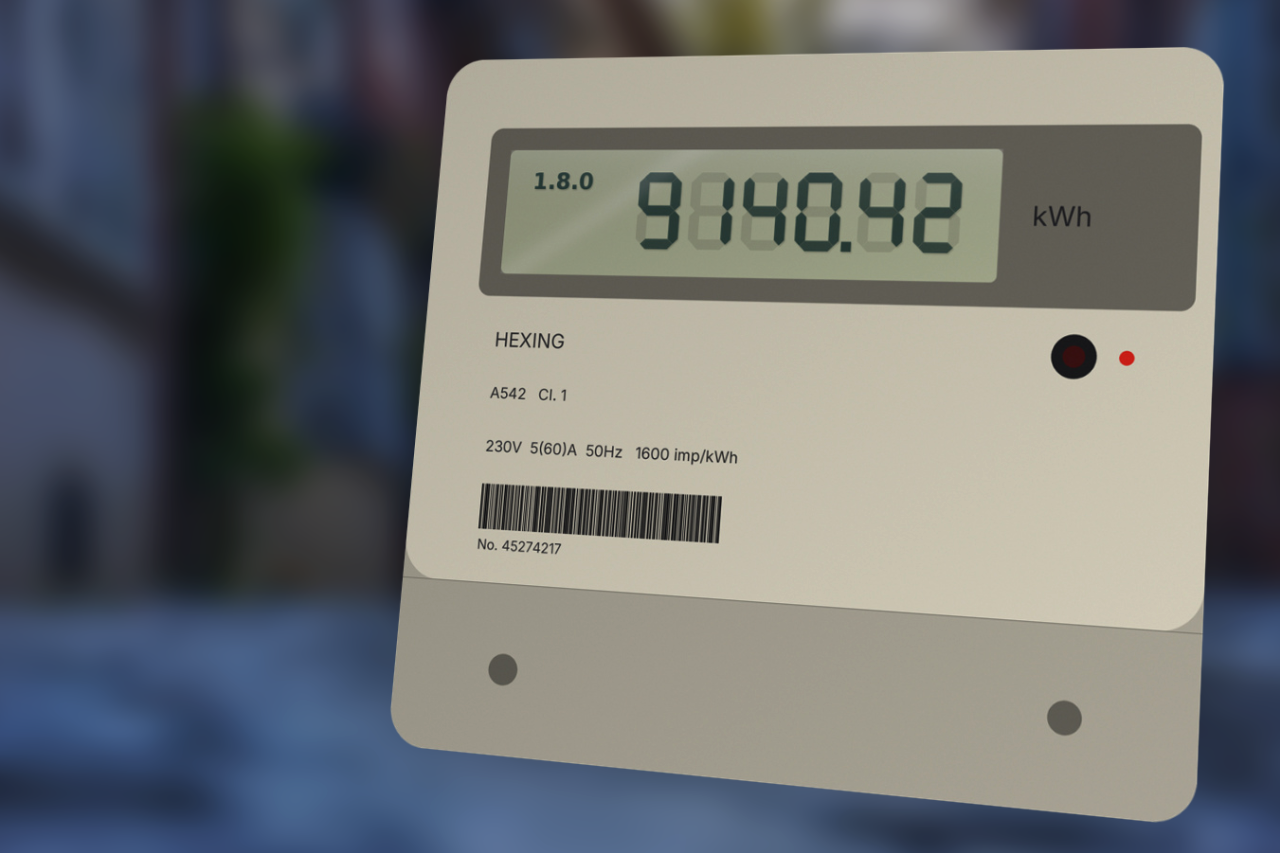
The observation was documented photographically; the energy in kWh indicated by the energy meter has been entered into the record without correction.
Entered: 9140.42 kWh
